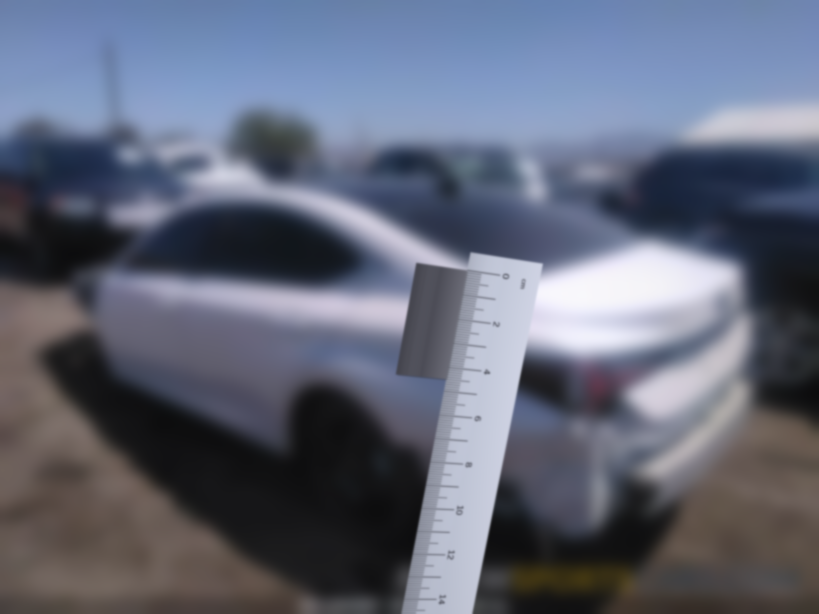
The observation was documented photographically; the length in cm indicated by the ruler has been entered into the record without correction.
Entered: 4.5 cm
